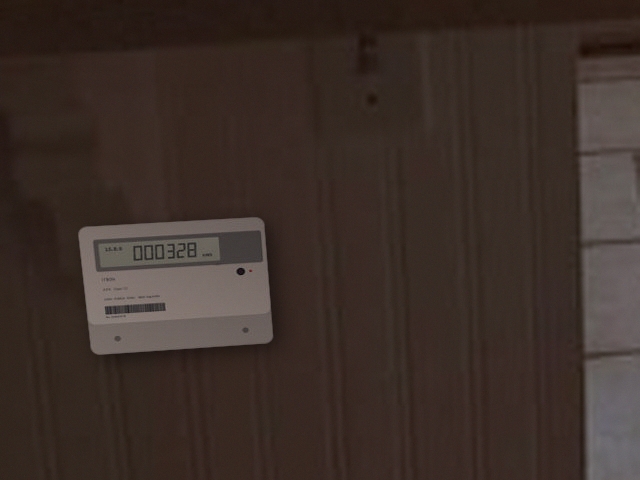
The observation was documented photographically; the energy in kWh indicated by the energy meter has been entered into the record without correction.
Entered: 328 kWh
